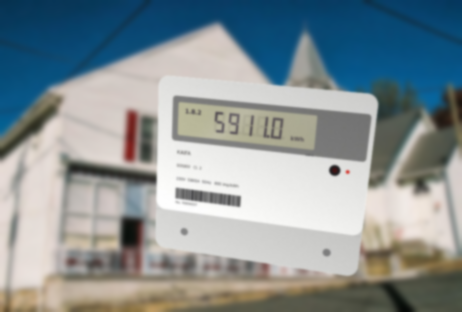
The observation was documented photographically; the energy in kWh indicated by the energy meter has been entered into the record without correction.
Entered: 5911.0 kWh
